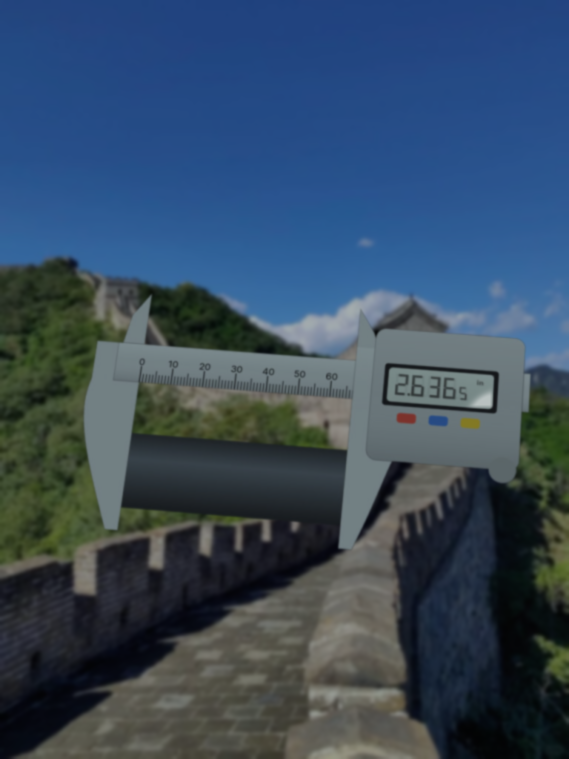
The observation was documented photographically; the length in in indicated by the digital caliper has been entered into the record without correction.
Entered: 2.6365 in
